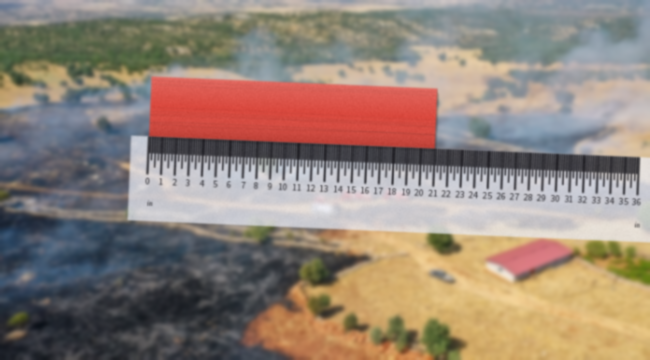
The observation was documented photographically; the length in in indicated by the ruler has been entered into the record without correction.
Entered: 21 in
